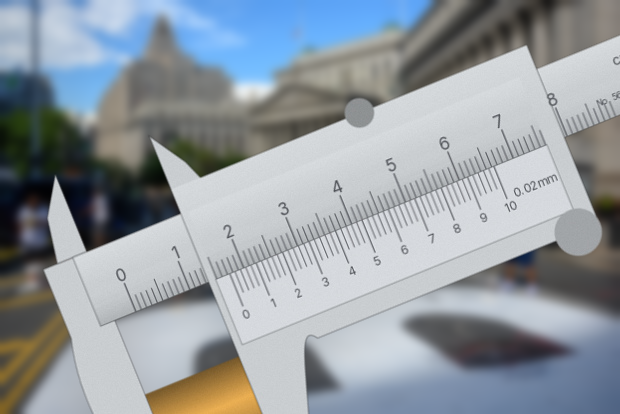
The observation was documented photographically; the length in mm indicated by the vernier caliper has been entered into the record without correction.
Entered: 17.4 mm
